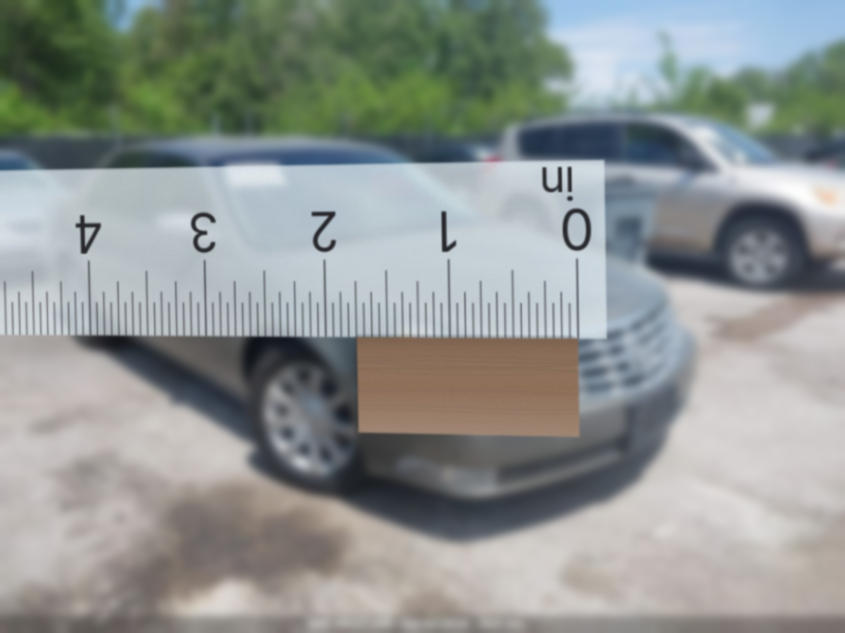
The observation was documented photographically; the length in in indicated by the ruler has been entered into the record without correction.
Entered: 1.75 in
